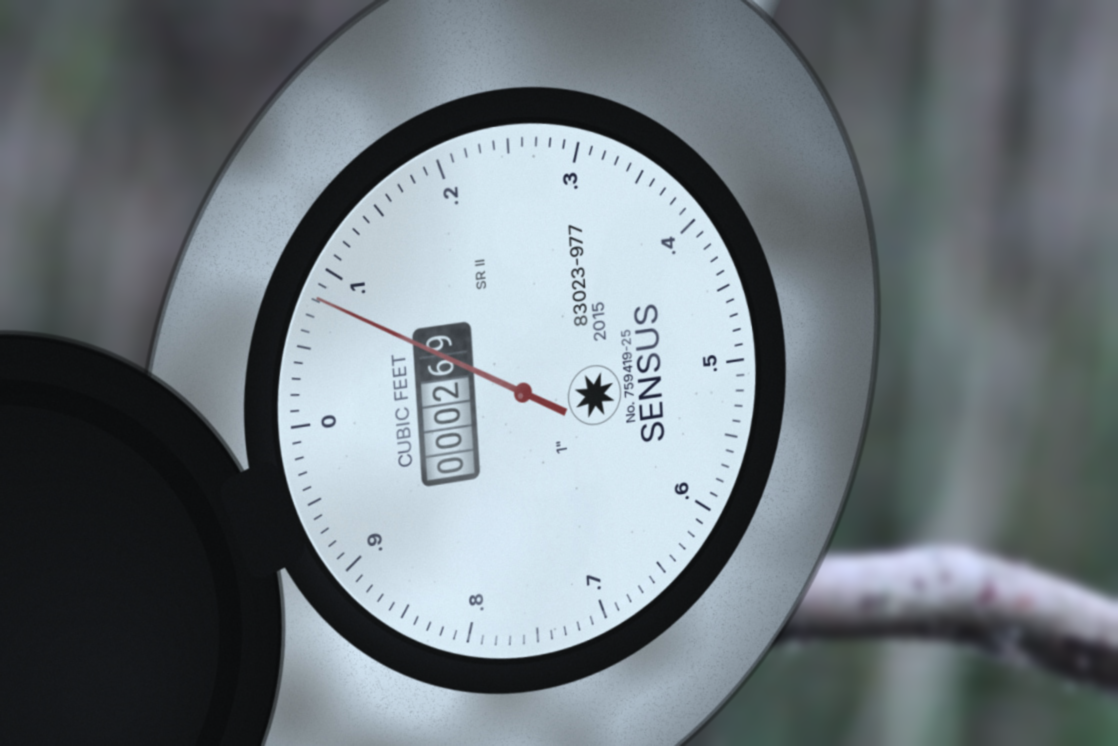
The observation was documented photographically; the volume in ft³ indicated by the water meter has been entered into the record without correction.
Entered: 269.08 ft³
